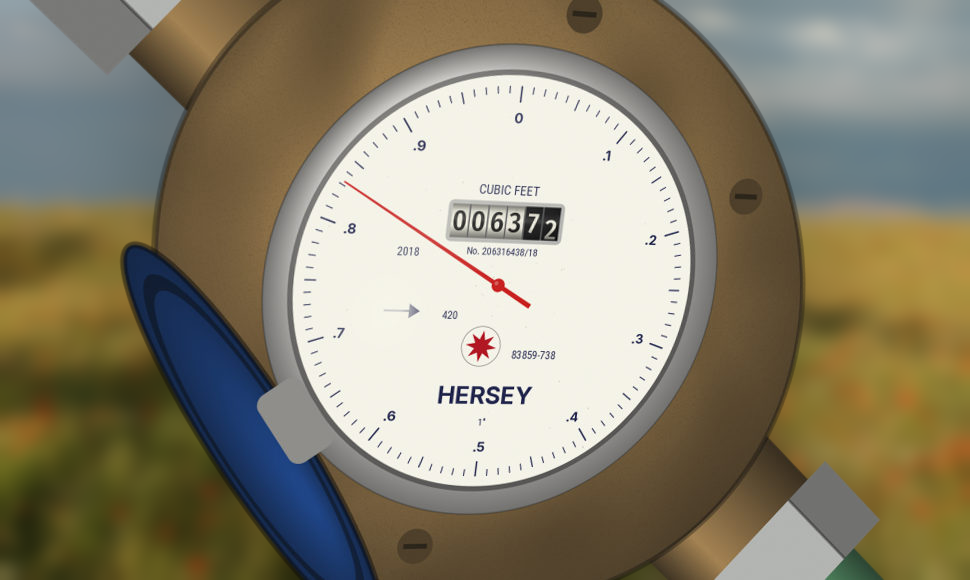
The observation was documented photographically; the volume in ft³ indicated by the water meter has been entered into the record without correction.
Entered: 6371.83 ft³
